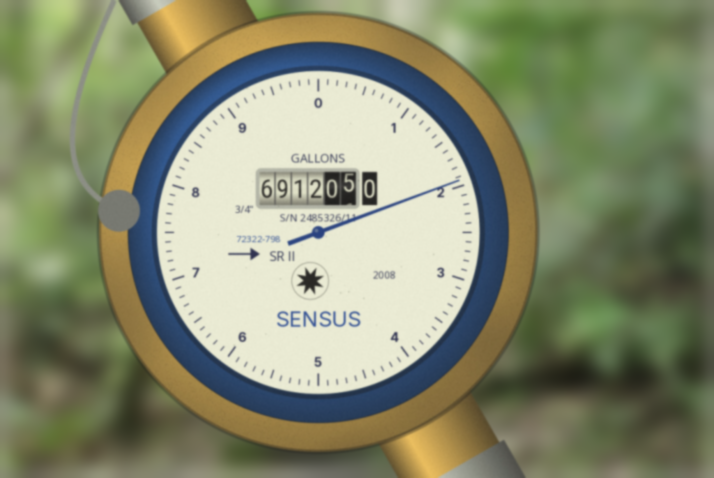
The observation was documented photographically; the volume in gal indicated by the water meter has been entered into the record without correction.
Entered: 6912051.9 gal
